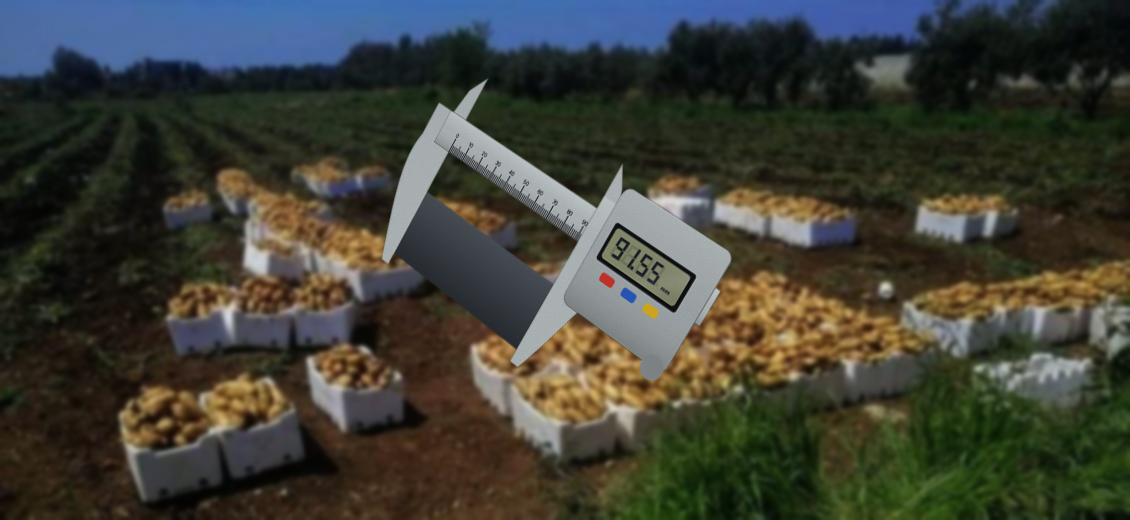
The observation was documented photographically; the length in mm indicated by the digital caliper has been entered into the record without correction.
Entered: 91.55 mm
